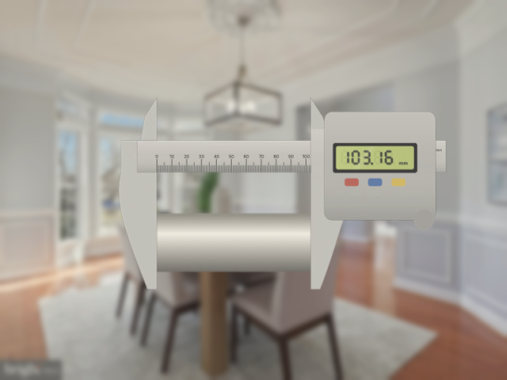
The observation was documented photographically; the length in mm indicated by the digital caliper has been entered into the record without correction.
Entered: 103.16 mm
